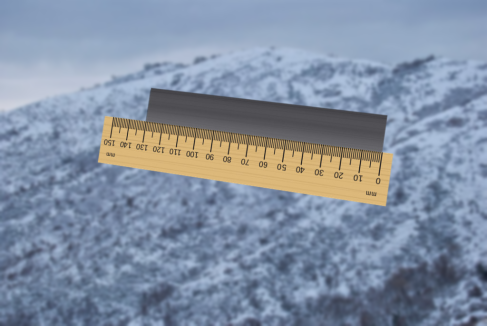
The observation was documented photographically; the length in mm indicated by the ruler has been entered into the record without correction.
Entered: 130 mm
